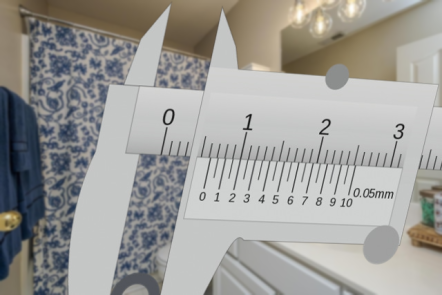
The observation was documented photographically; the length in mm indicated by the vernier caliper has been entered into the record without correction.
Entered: 6.2 mm
